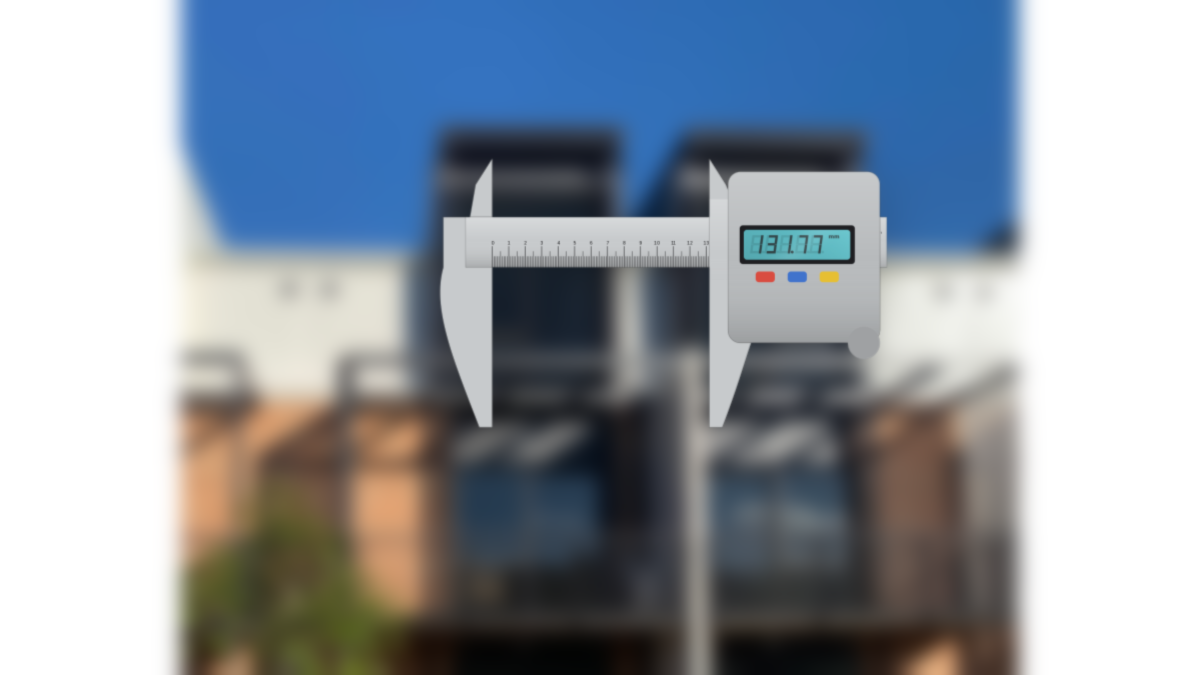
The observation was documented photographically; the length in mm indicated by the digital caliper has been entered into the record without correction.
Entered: 131.77 mm
